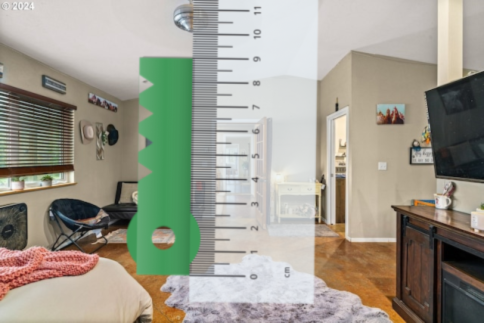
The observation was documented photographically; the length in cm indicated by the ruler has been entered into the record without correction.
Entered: 9 cm
